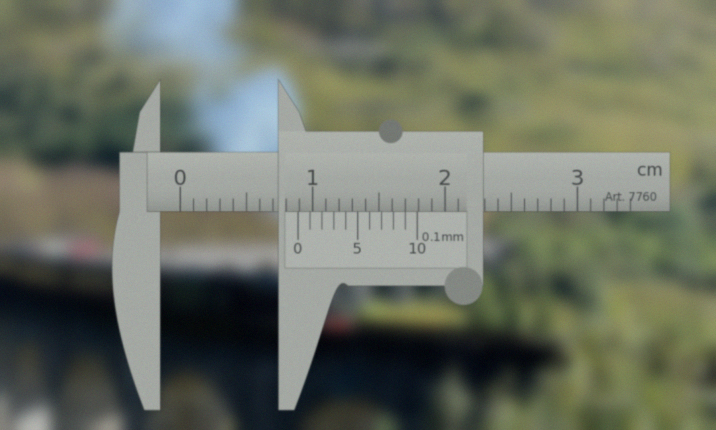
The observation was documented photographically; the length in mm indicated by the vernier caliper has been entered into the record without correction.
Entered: 8.9 mm
